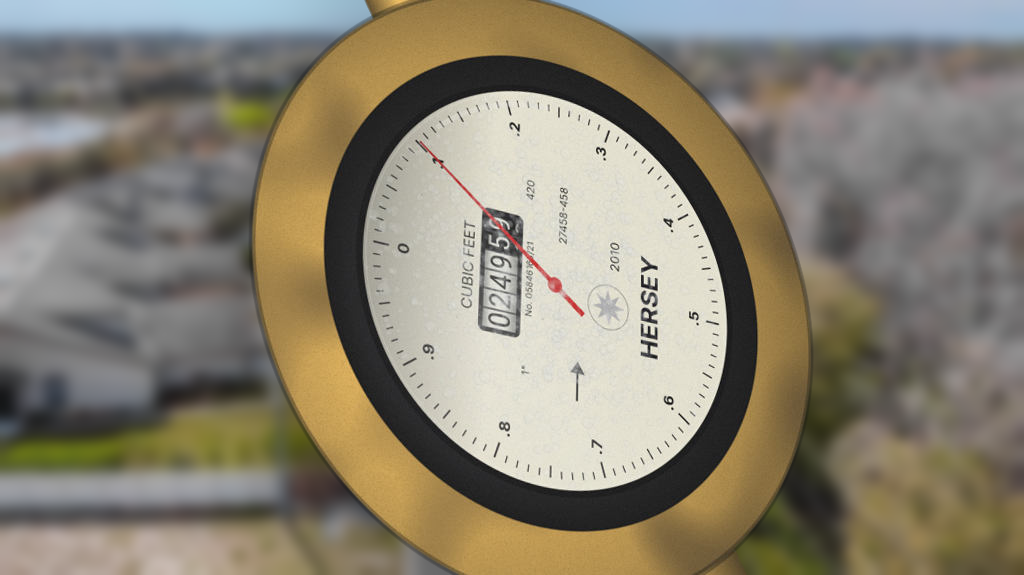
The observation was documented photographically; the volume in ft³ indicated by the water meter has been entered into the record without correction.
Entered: 24959.10 ft³
